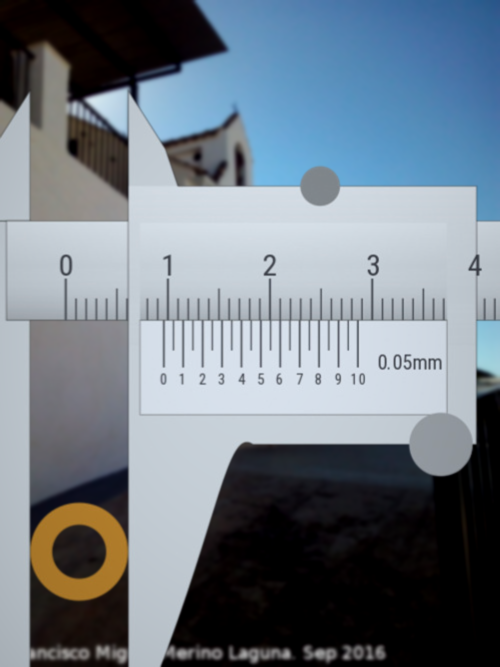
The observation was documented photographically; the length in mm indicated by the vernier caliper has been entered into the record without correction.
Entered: 9.6 mm
